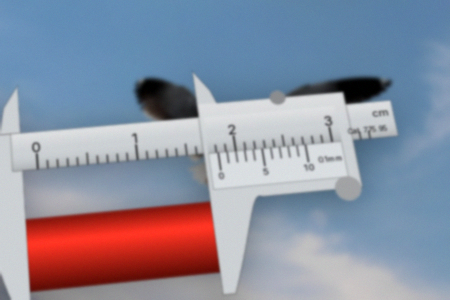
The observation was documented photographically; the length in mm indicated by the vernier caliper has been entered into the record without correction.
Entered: 18.2 mm
